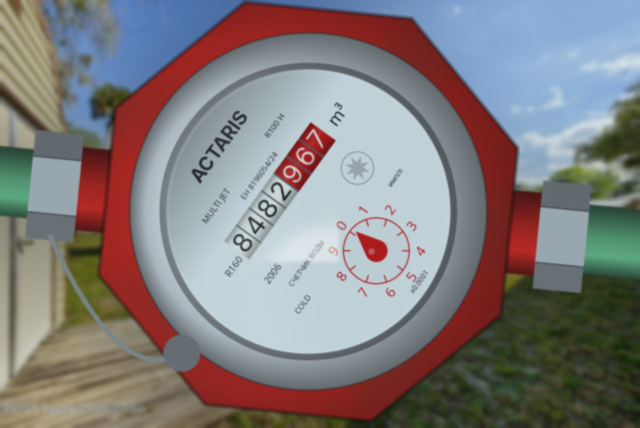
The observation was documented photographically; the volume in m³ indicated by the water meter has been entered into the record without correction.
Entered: 8482.9670 m³
